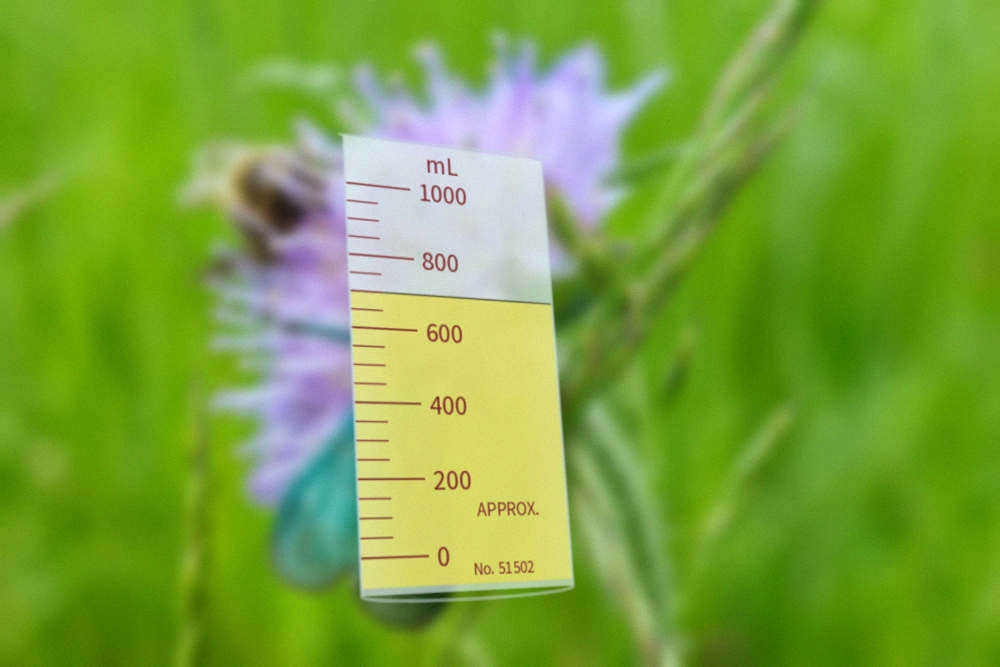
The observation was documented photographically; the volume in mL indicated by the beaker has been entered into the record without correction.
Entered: 700 mL
